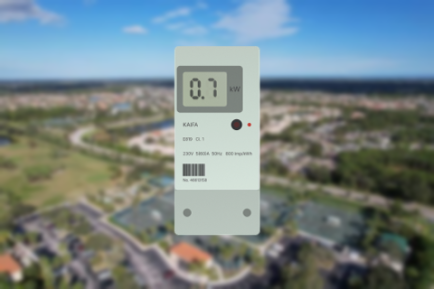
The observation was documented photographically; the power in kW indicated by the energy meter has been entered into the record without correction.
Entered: 0.7 kW
